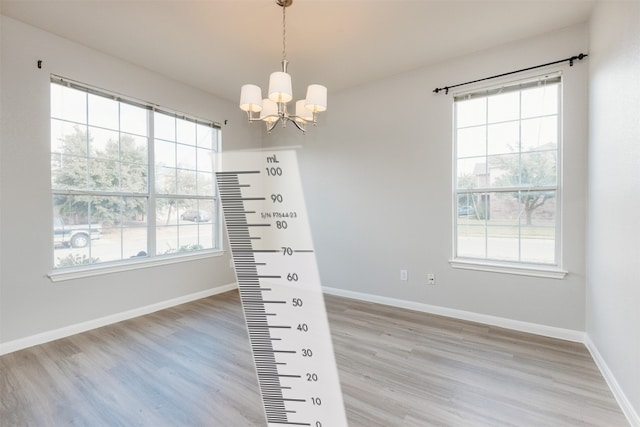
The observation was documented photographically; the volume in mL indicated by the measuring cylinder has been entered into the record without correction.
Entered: 70 mL
